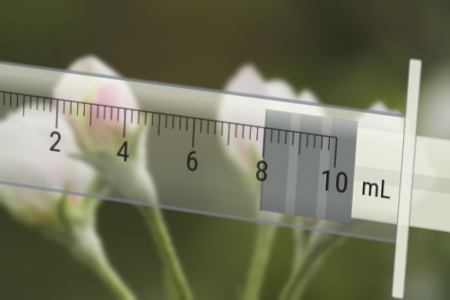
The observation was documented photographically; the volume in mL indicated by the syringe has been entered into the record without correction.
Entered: 8 mL
